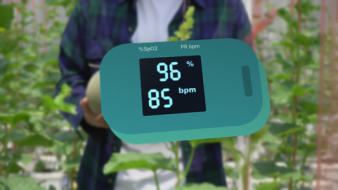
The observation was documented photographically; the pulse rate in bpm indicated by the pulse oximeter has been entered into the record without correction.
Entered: 85 bpm
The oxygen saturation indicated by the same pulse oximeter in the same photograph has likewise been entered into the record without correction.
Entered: 96 %
